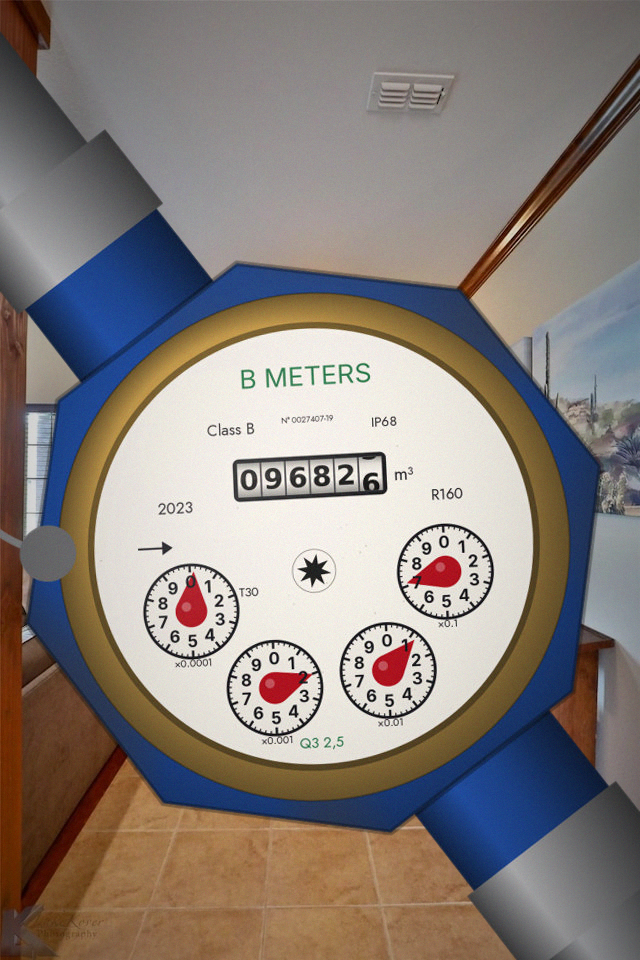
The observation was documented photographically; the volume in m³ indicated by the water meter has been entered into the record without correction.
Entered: 96825.7120 m³
